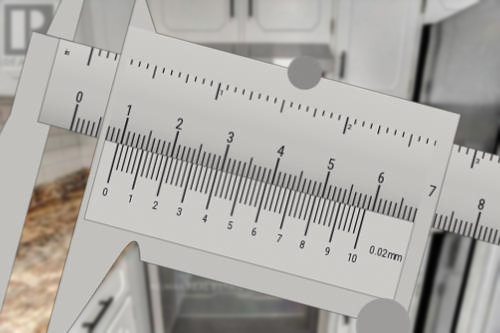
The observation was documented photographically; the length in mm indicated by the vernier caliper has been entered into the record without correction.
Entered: 9.5 mm
